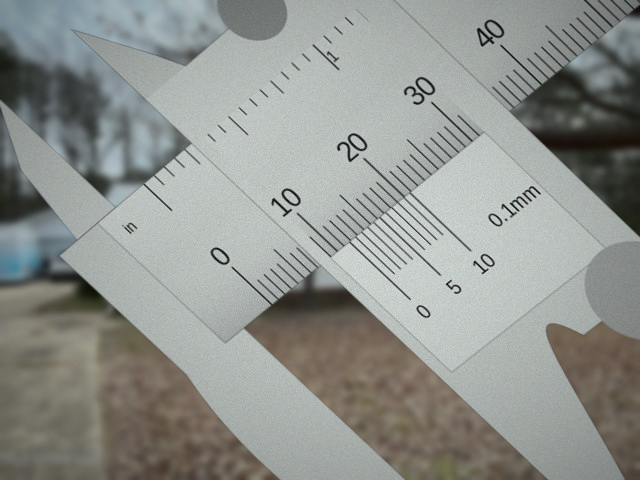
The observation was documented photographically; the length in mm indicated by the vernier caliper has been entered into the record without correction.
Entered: 11.8 mm
